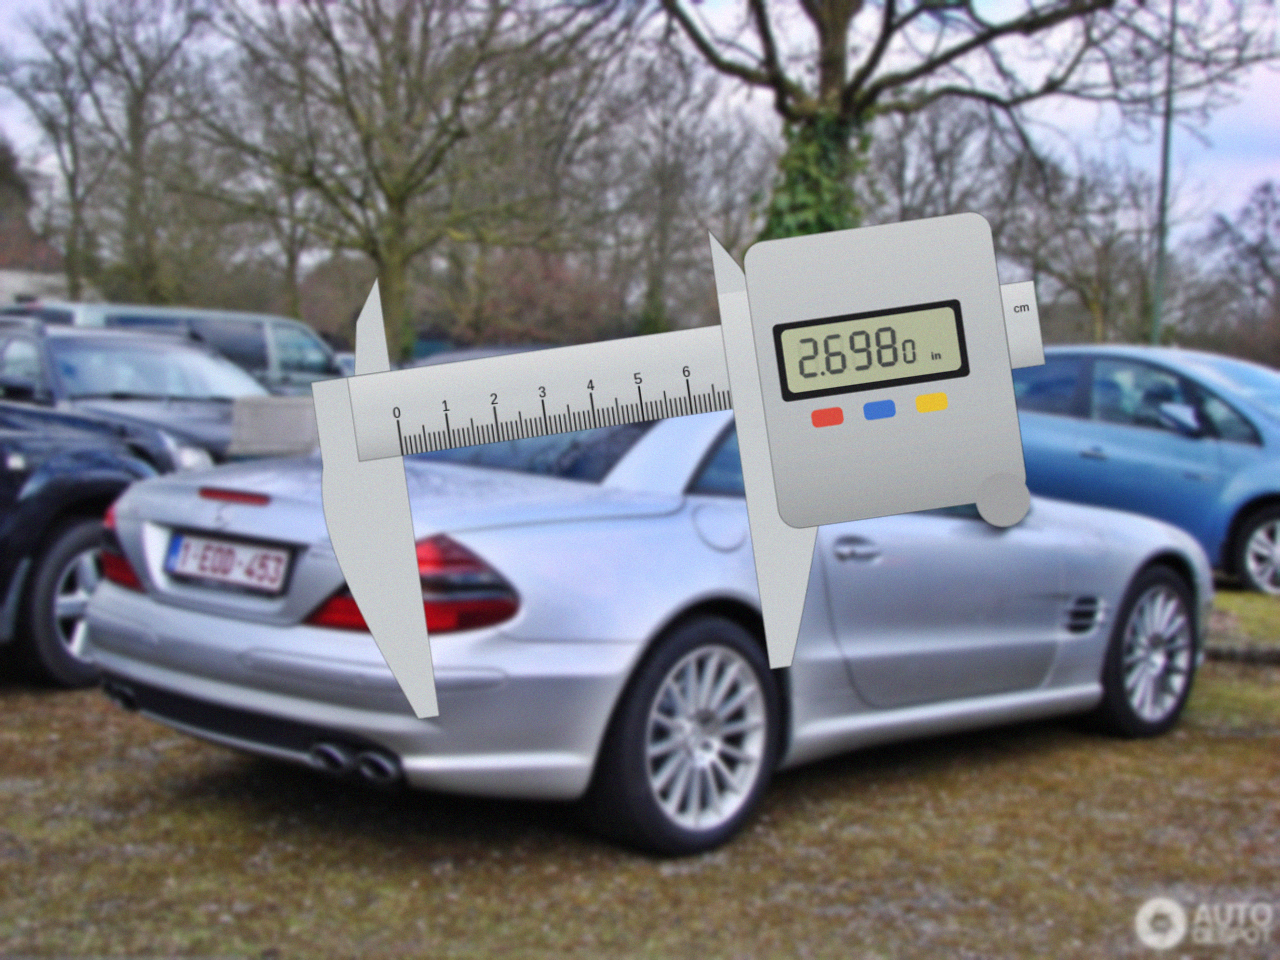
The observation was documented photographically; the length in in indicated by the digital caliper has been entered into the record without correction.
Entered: 2.6980 in
